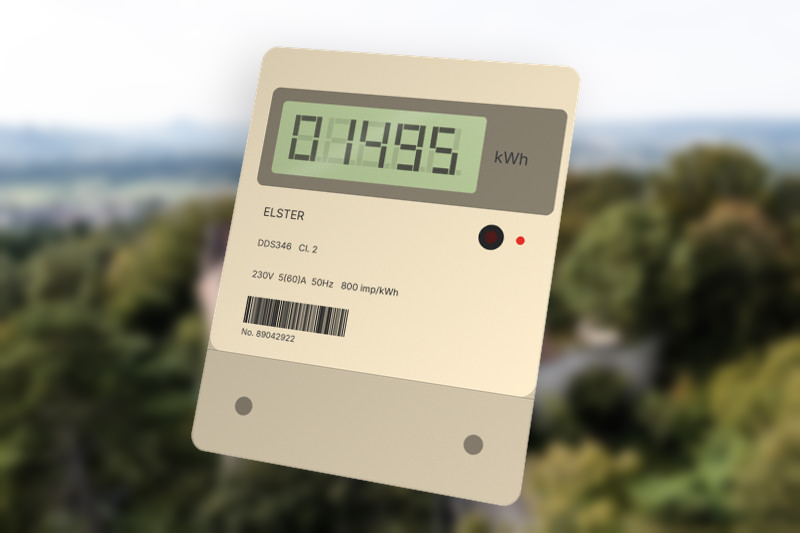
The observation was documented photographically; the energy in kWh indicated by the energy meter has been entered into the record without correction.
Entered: 1495 kWh
